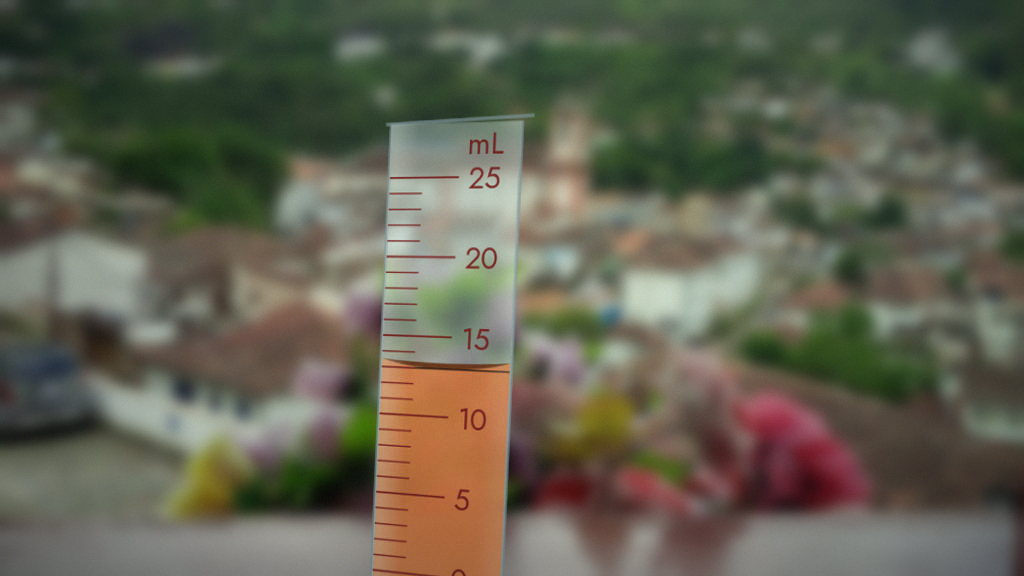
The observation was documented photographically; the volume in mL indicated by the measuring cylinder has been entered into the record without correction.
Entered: 13 mL
